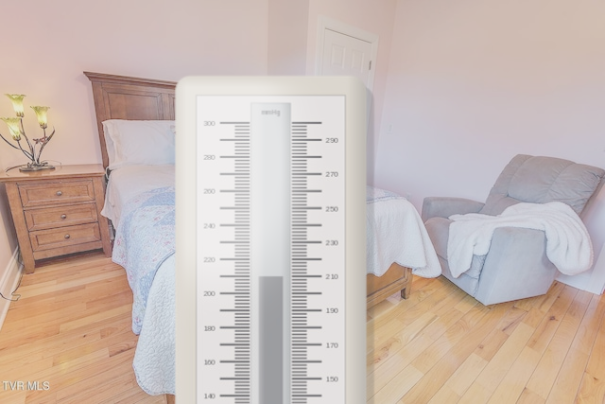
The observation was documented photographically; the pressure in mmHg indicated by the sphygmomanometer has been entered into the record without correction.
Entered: 210 mmHg
